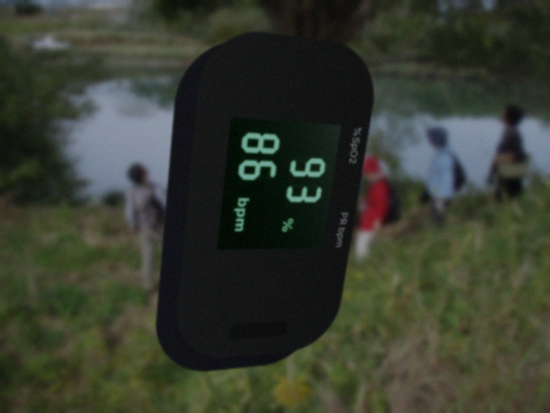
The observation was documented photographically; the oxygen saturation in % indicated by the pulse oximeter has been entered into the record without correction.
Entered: 93 %
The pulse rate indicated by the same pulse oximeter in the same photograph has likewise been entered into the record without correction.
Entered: 86 bpm
